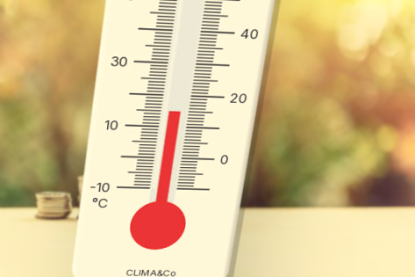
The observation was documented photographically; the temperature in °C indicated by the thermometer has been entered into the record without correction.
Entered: 15 °C
